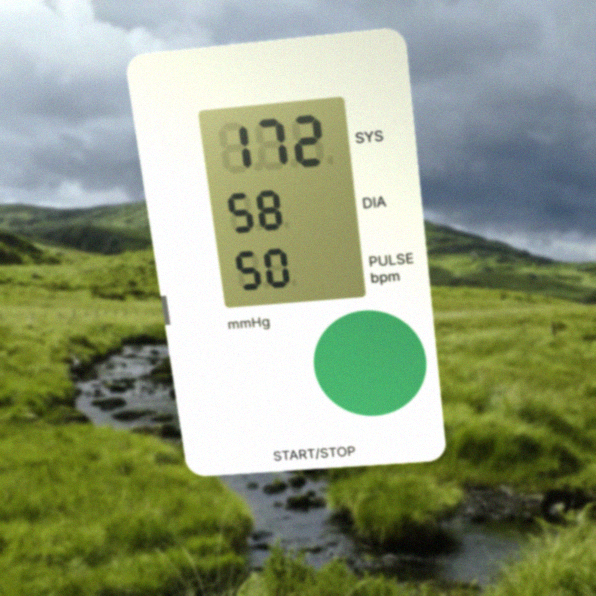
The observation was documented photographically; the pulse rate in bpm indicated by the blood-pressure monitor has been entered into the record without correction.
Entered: 50 bpm
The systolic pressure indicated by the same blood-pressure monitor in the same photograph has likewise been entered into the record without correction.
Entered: 172 mmHg
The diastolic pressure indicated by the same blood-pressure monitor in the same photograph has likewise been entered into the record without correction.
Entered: 58 mmHg
